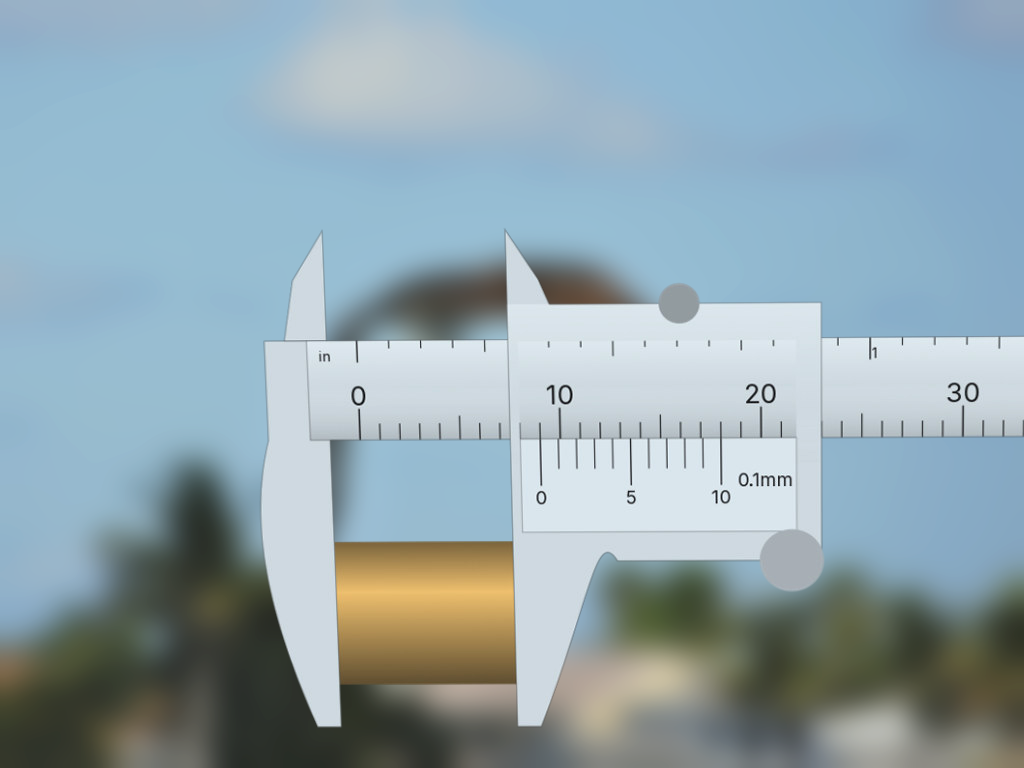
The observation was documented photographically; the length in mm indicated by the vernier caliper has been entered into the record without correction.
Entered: 9.0 mm
